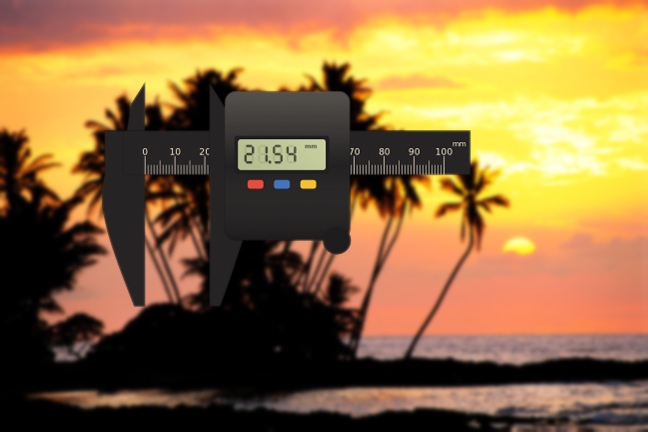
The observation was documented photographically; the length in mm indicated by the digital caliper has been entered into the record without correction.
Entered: 21.54 mm
